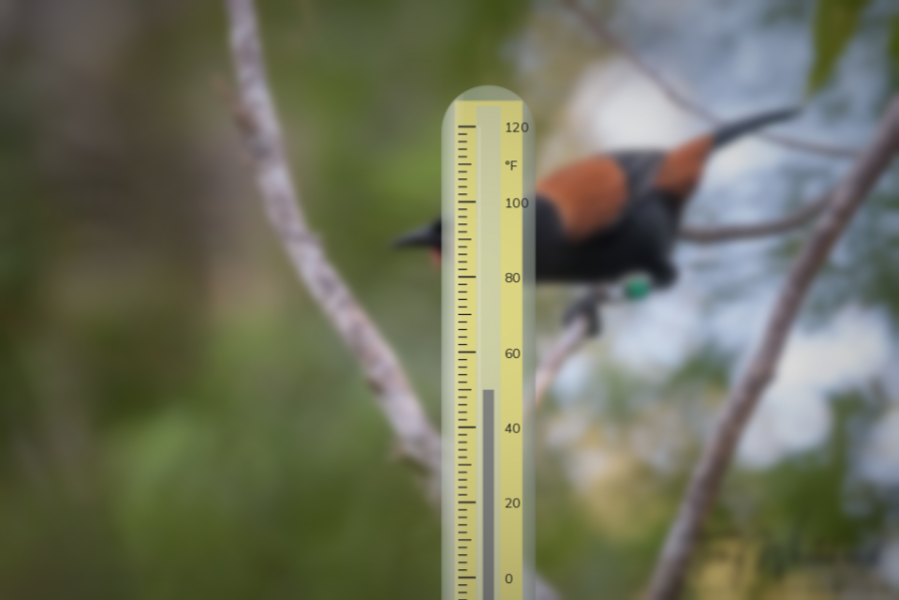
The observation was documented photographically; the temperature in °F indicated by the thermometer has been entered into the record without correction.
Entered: 50 °F
